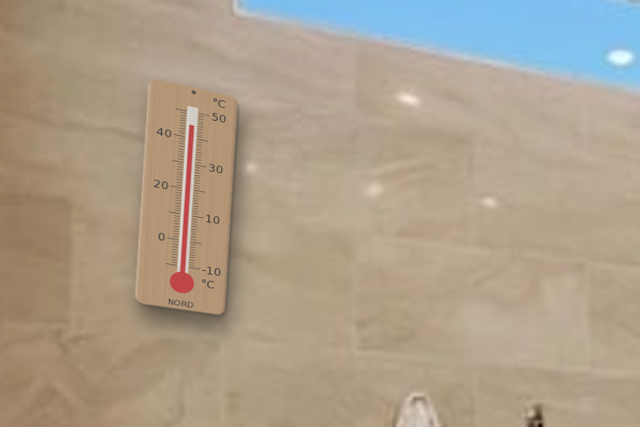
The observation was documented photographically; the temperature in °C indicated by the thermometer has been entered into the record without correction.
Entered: 45 °C
